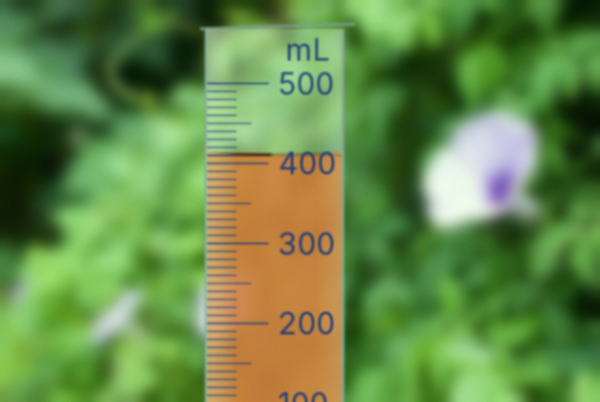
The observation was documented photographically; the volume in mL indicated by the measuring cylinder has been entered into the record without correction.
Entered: 410 mL
